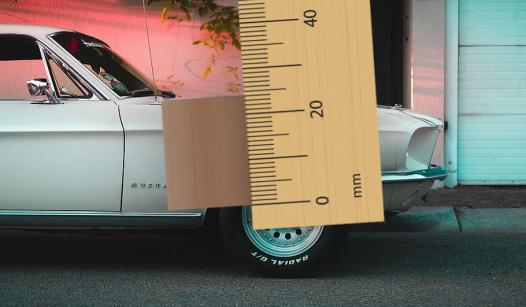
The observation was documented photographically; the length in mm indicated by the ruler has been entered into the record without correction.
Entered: 24 mm
